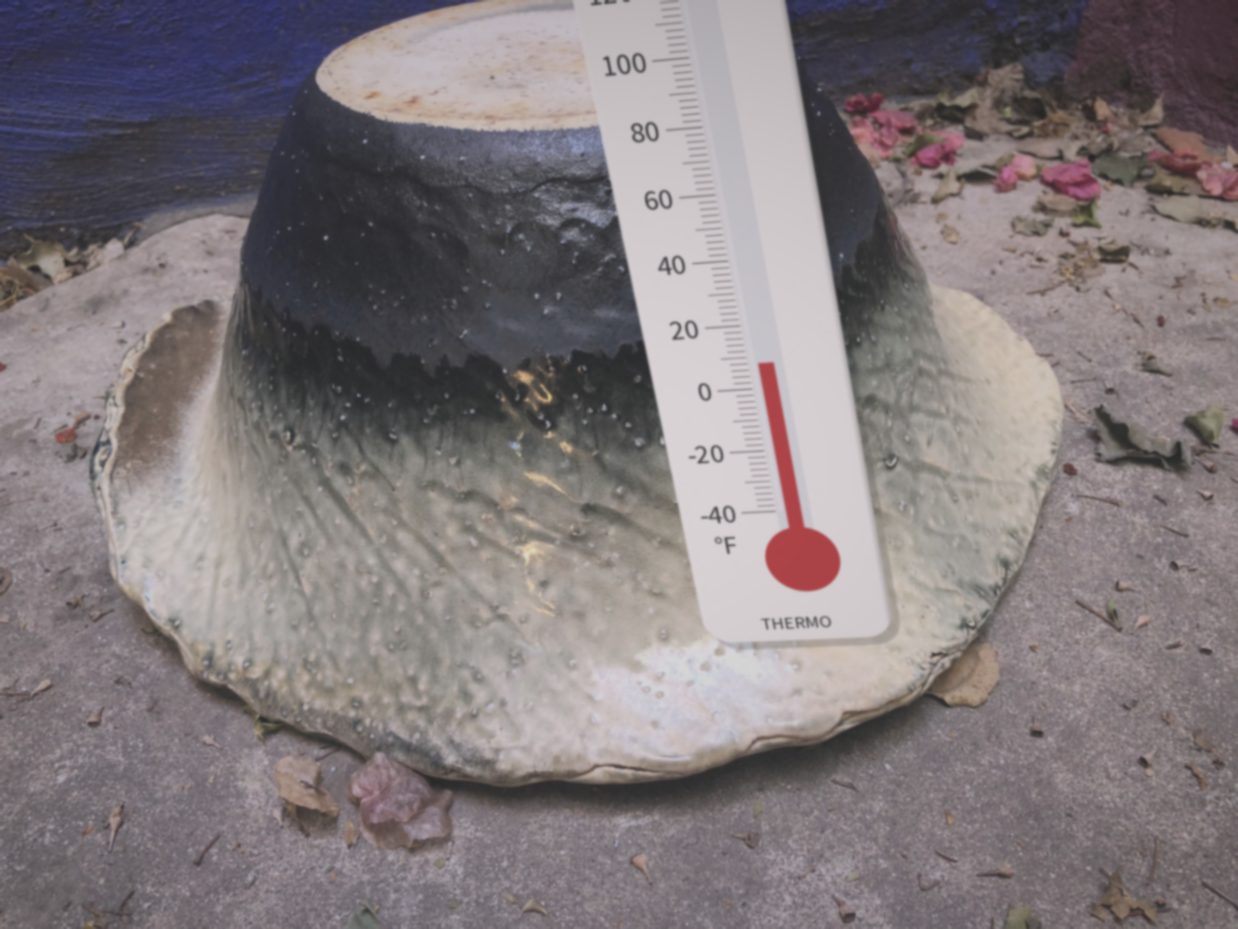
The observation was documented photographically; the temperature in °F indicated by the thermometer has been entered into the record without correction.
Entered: 8 °F
